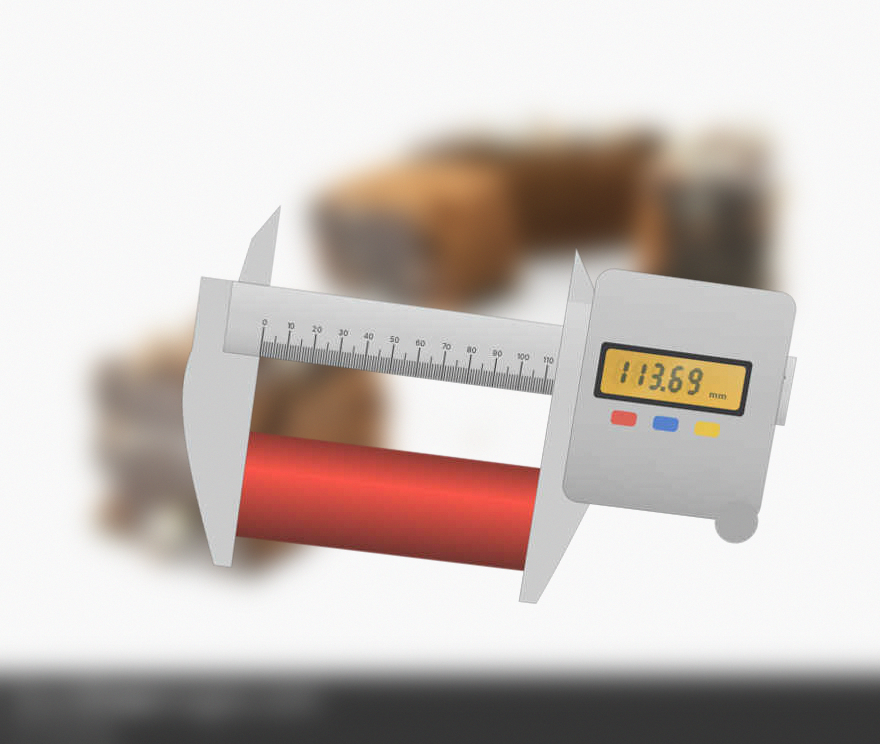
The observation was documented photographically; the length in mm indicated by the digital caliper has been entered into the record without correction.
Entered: 113.69 mm
